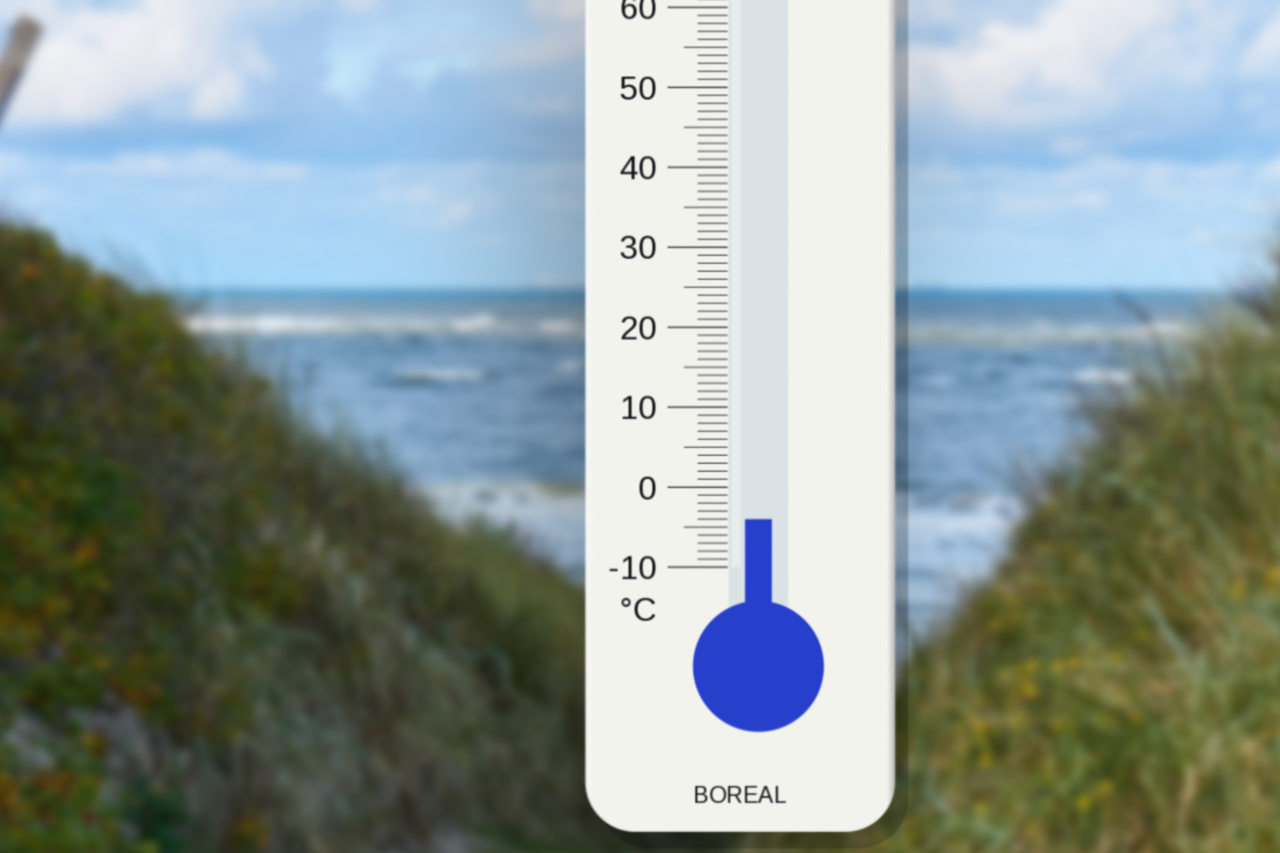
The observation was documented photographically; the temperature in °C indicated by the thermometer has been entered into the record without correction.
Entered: -4 °C
